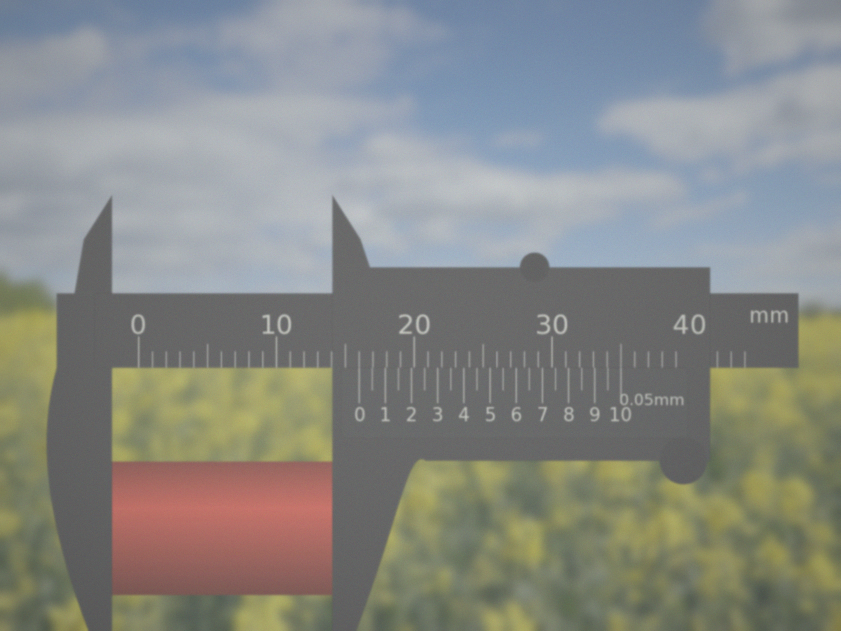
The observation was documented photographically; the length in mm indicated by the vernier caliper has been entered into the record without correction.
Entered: 16.0 mm
